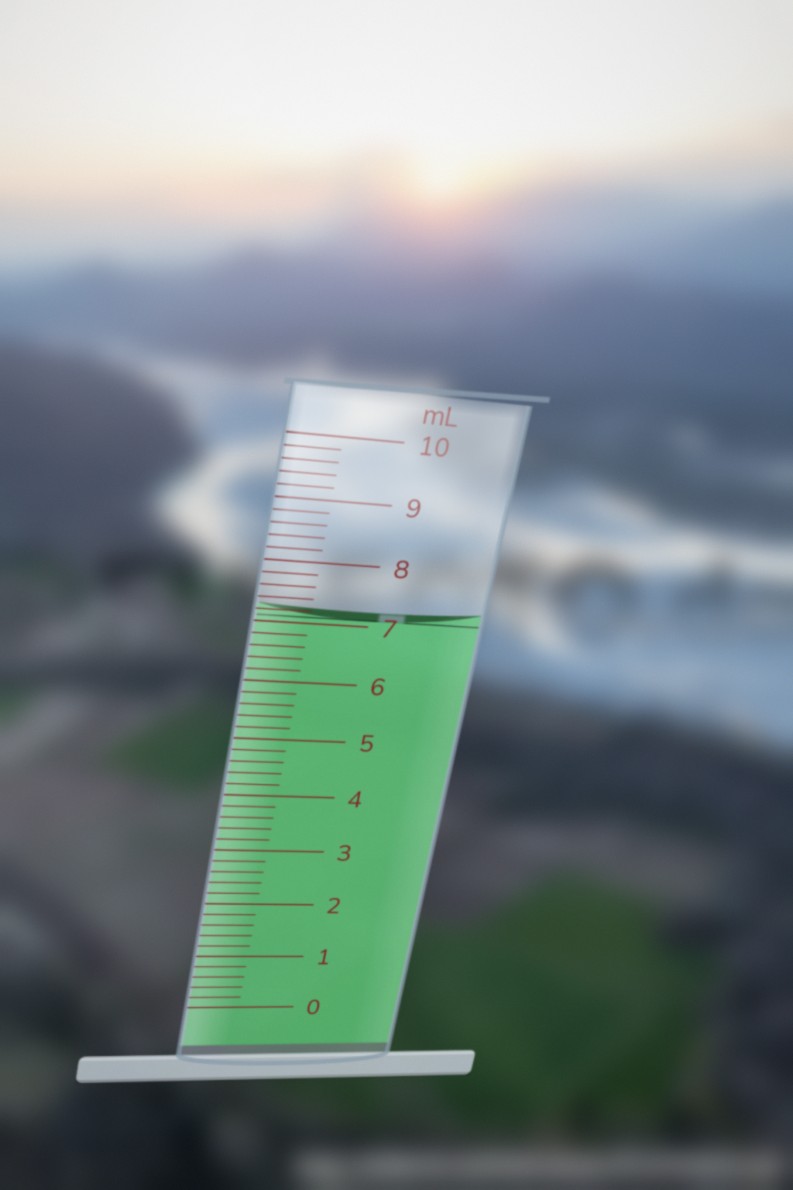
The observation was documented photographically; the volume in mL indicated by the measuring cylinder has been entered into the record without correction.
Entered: 7.1 mL
